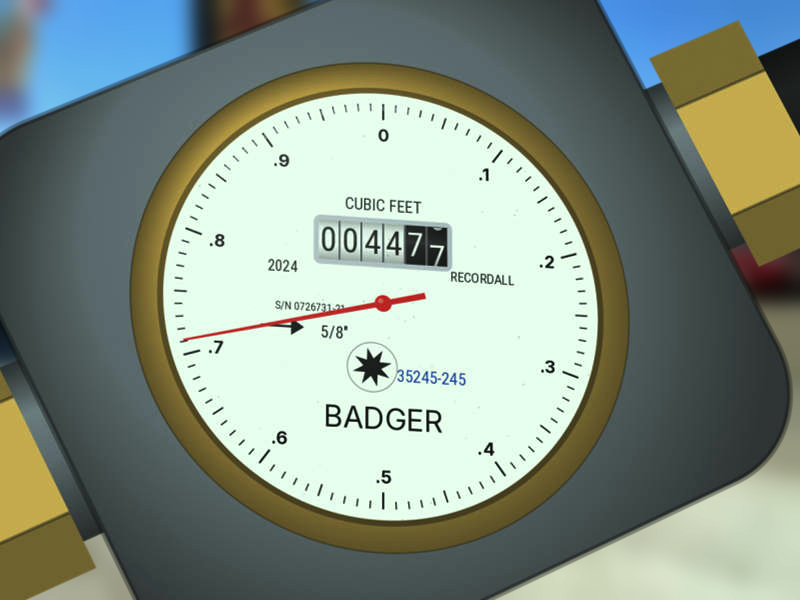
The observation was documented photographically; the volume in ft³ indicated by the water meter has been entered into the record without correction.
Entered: 4476.71 ft³
